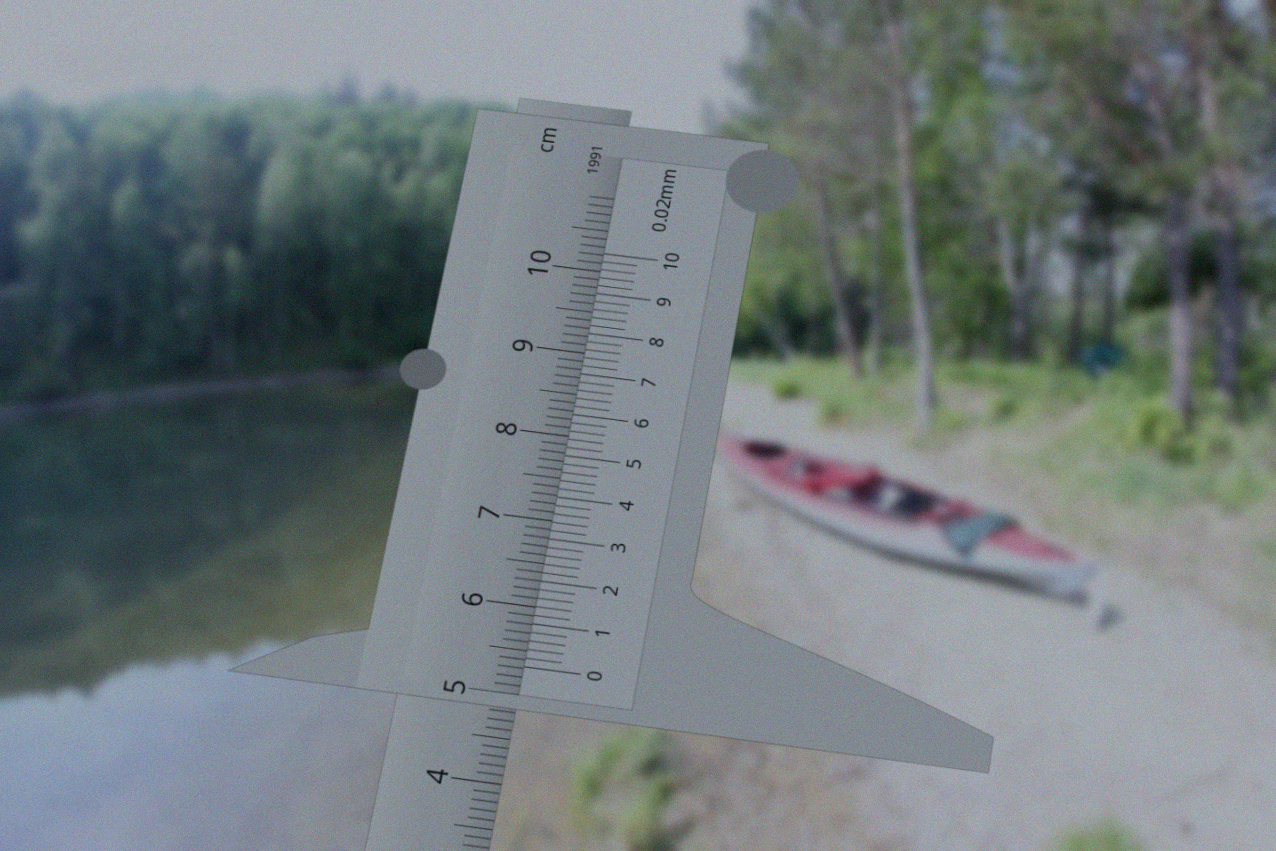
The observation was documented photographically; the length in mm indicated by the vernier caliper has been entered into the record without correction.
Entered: 53.2 mm
